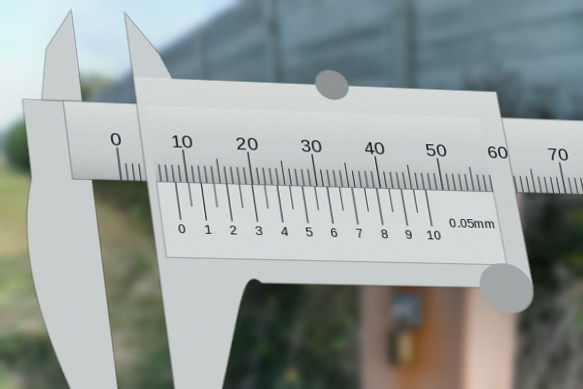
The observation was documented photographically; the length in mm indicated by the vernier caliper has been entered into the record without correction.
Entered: 8.2 mm
